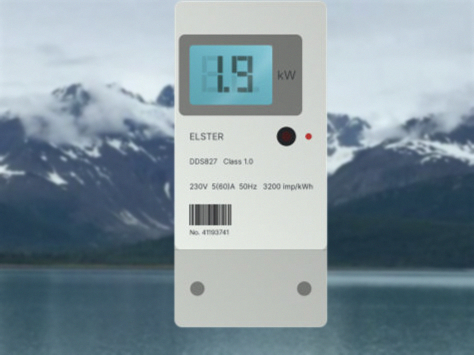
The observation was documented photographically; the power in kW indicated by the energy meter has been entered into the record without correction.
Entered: 1.9 kW
